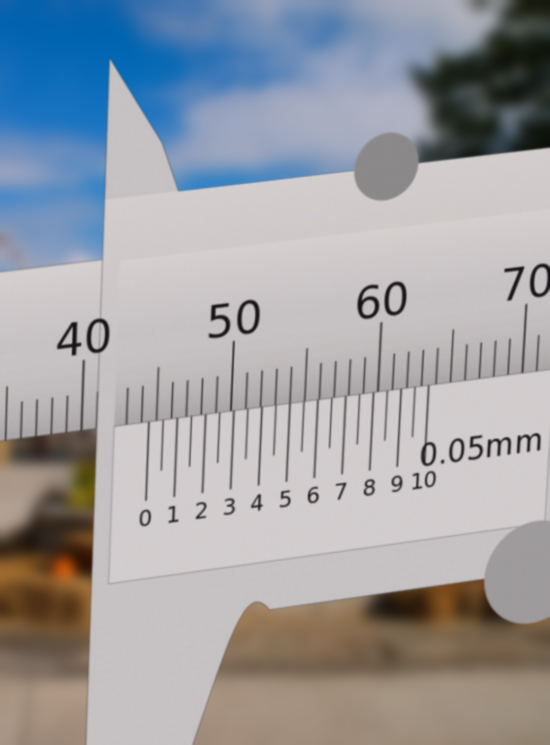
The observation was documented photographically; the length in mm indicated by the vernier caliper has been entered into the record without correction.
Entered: 44.5 mm
